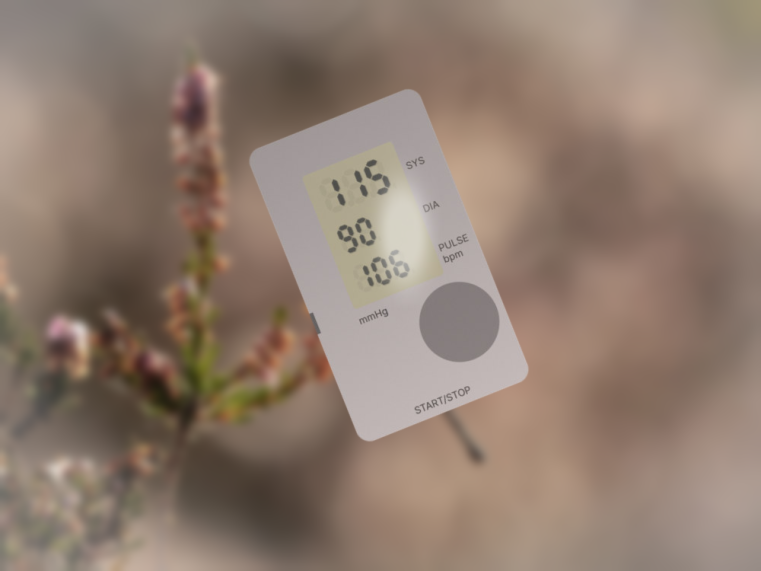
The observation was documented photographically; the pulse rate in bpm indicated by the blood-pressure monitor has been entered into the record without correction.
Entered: 106 bpm
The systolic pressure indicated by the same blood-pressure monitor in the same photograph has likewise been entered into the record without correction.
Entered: 115 mmHg
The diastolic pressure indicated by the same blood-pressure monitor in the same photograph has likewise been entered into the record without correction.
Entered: 90 mmHg
